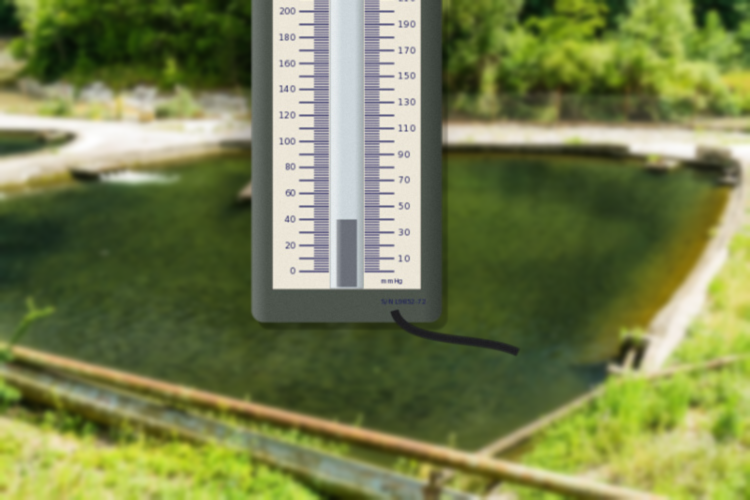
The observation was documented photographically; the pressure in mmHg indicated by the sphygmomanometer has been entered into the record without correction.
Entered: 40 mmHg
